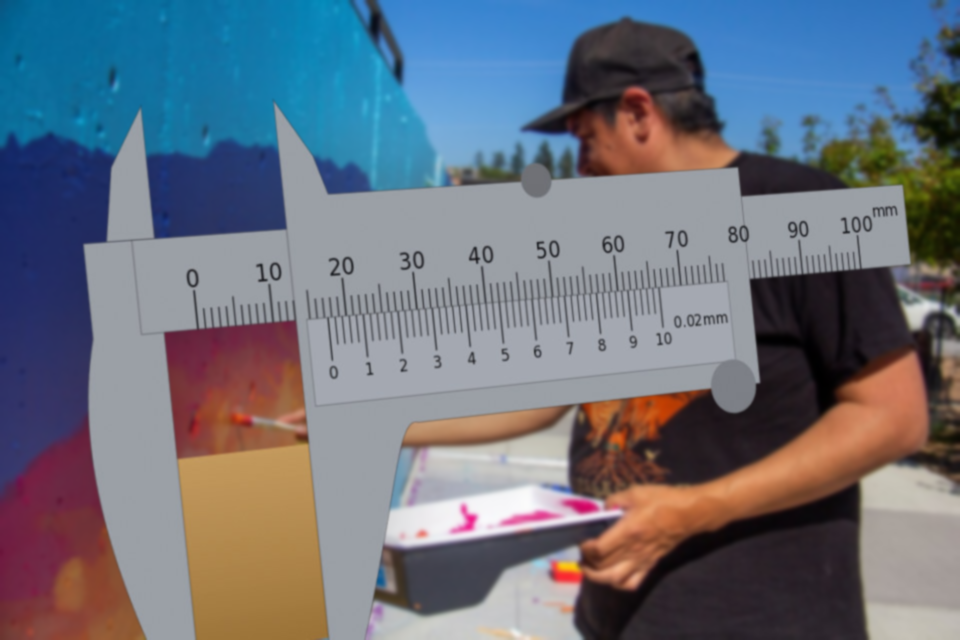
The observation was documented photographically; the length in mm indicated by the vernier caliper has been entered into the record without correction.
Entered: 17.5 mm
